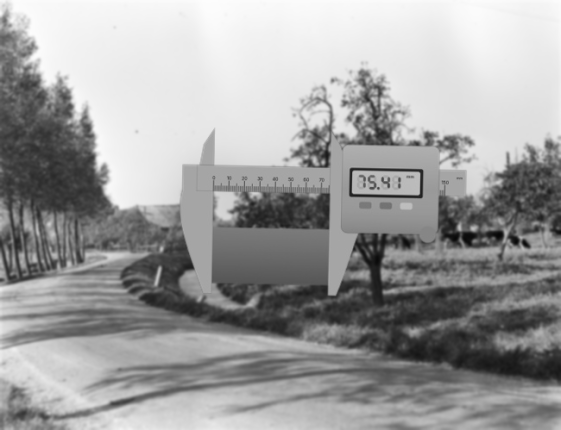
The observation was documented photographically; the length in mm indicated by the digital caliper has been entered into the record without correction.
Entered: 75.41 mm
